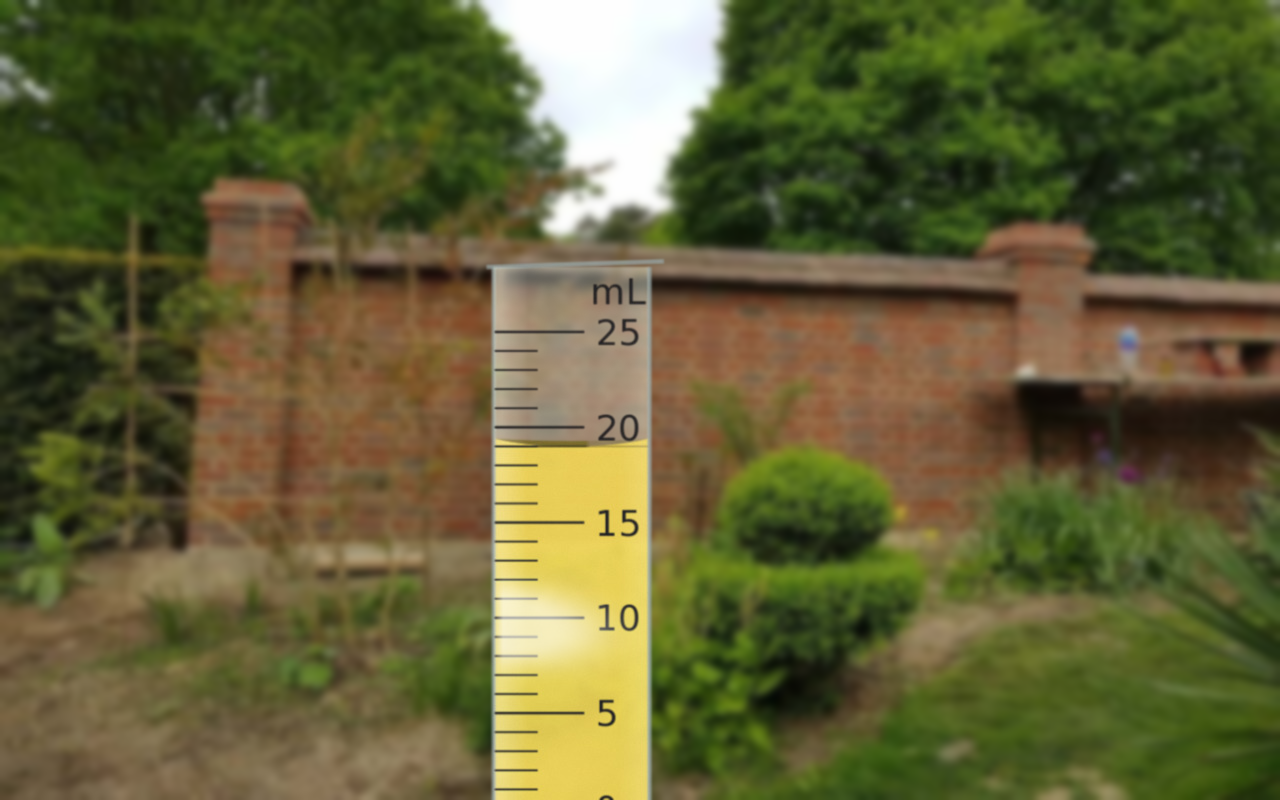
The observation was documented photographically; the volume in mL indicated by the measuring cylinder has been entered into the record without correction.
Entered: 19 mL
